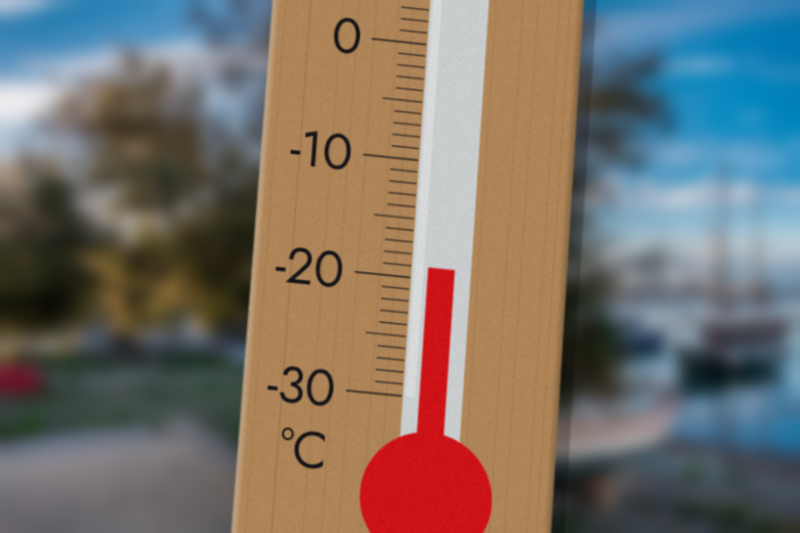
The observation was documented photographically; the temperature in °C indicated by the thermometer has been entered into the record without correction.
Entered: -19 °C
